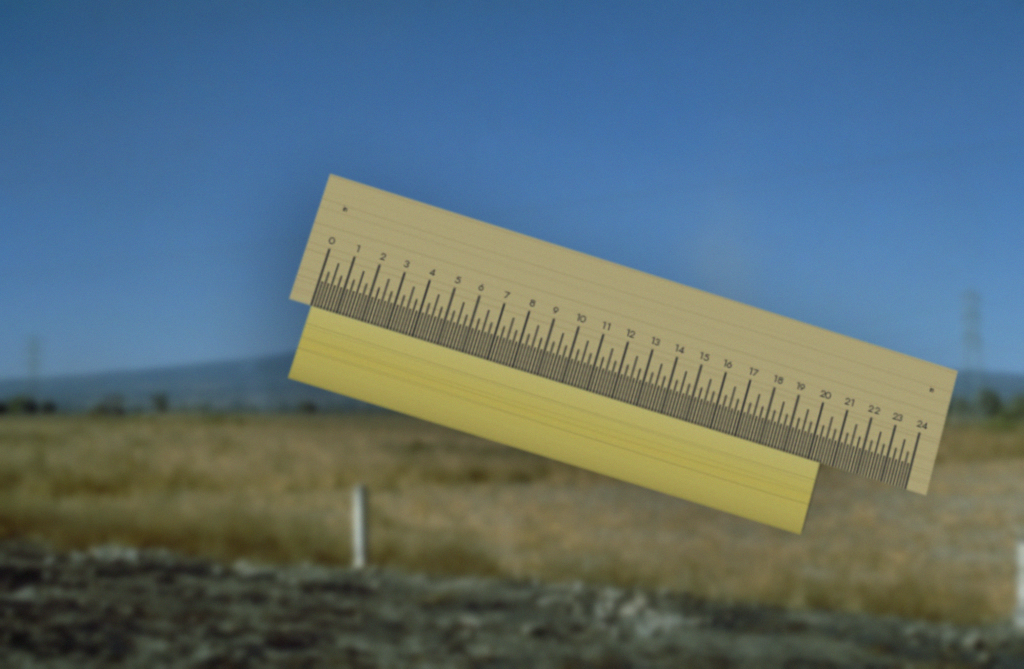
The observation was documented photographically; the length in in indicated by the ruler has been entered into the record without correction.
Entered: 20.5 in
